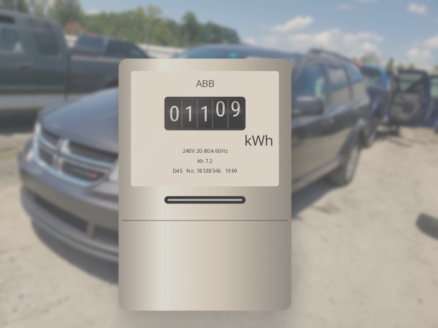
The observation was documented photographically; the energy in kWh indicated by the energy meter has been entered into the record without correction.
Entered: 1109 kWh
